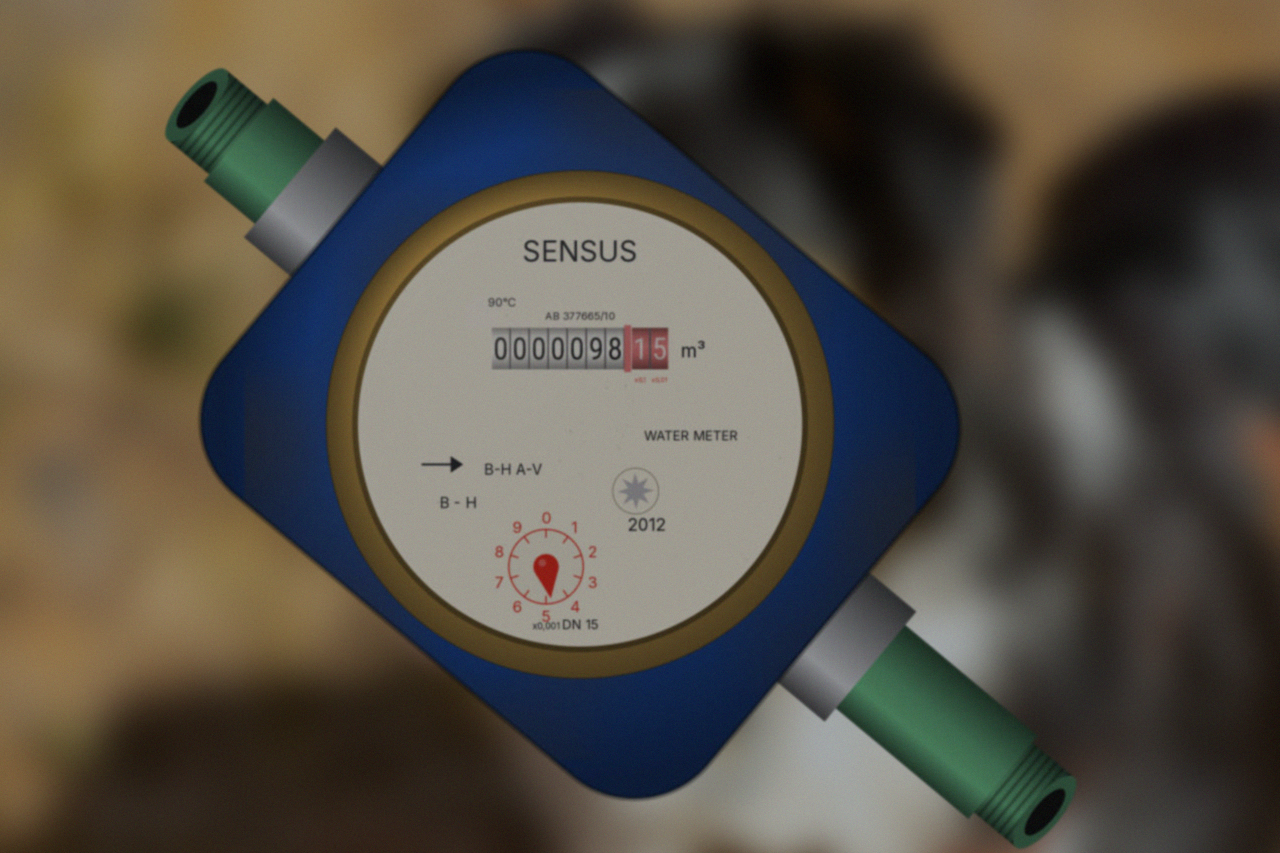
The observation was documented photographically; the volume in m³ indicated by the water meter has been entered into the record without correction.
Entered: 98.154 m³
